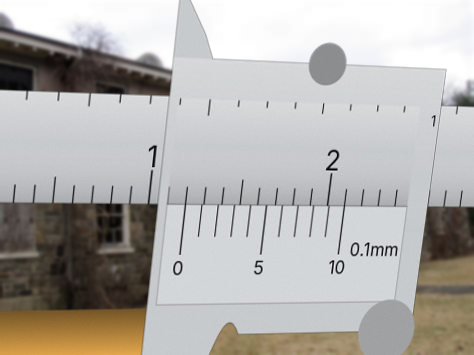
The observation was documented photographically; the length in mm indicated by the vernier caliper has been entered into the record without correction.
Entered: 12.0 mm
